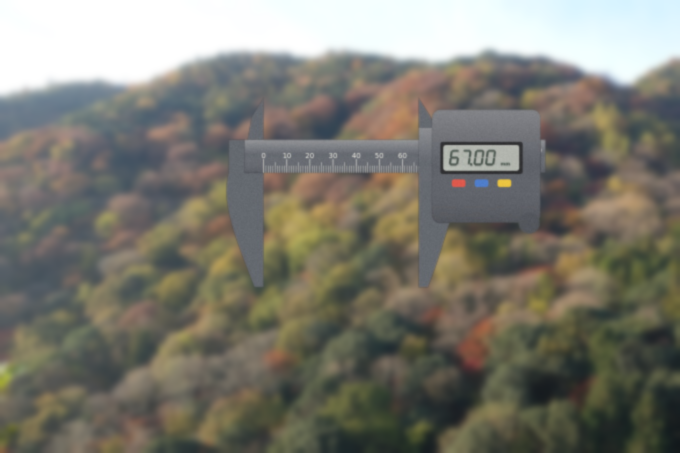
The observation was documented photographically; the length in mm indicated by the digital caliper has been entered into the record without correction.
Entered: 67.00 mm
